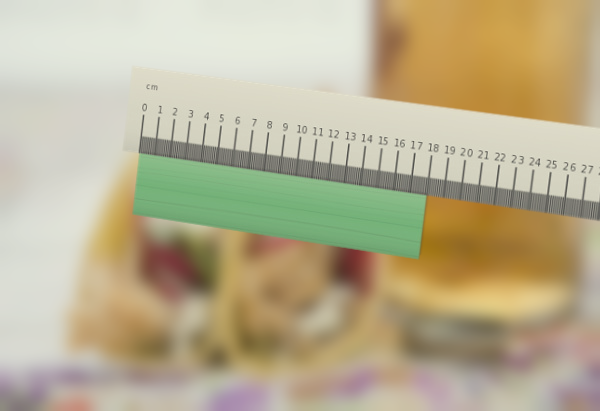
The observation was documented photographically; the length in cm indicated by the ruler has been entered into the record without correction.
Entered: 18 cm
